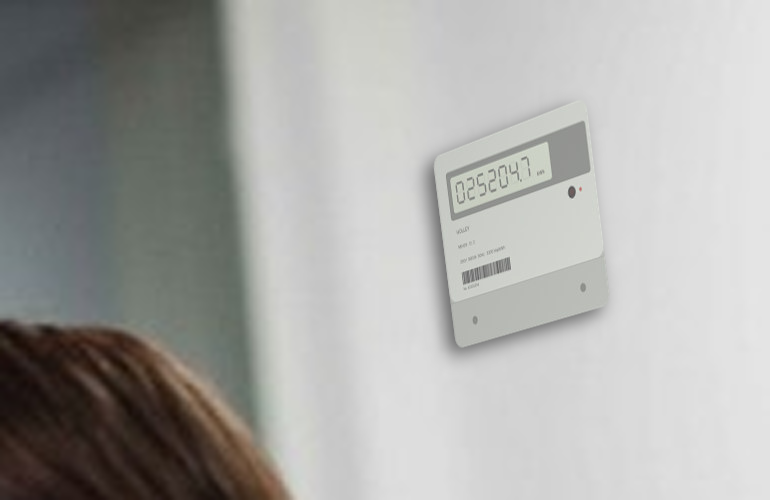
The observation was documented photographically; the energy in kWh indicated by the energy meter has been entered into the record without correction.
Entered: 25204.7 kWh
